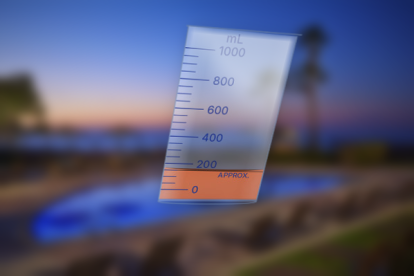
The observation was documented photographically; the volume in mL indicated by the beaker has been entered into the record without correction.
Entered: 150 mL
